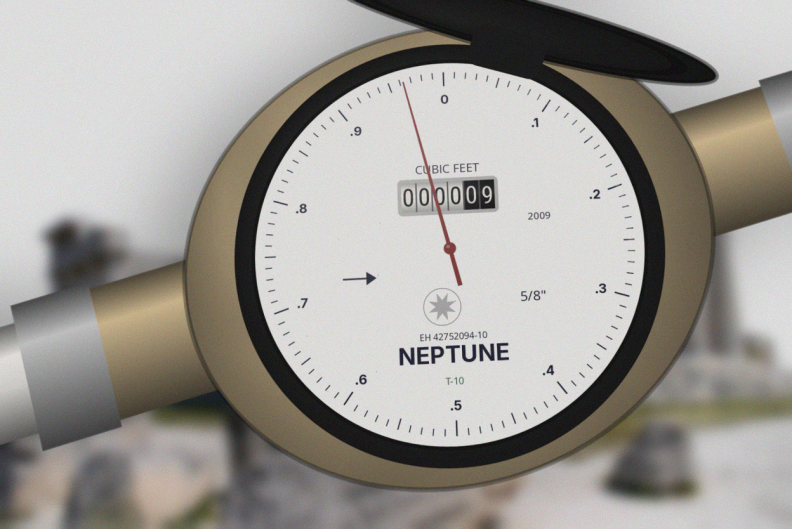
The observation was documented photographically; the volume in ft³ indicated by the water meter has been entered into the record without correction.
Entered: 8.96 ft³
